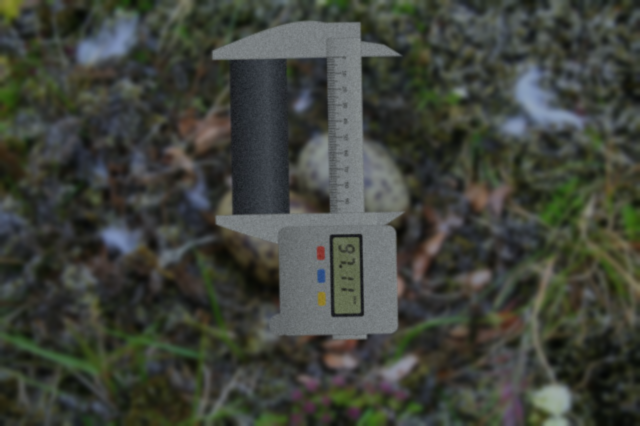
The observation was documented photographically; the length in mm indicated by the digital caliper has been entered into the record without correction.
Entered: 97.11 mm
